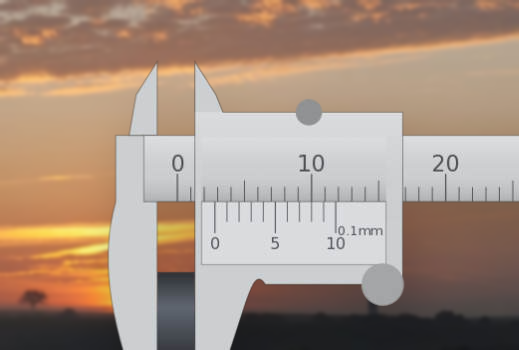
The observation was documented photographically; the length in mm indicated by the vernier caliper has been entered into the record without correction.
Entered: 2.8 mm
